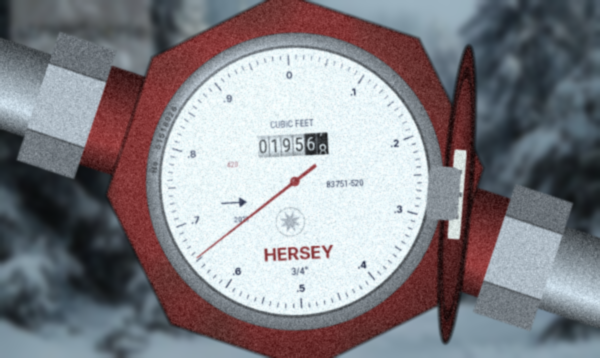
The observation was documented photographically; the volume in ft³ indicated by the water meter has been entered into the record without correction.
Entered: 19567.65 ft³
